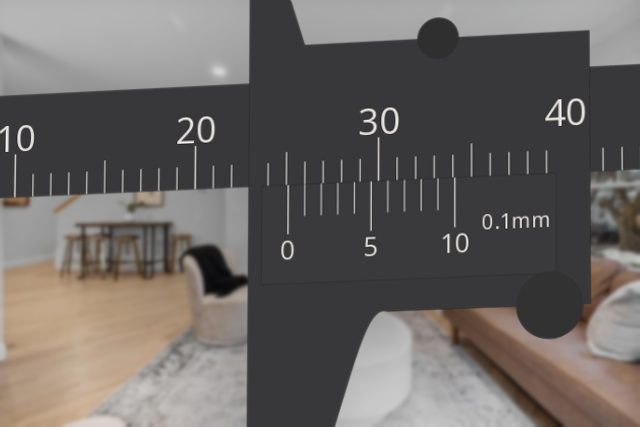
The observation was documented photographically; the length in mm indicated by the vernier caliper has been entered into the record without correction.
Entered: 25.1 mm
